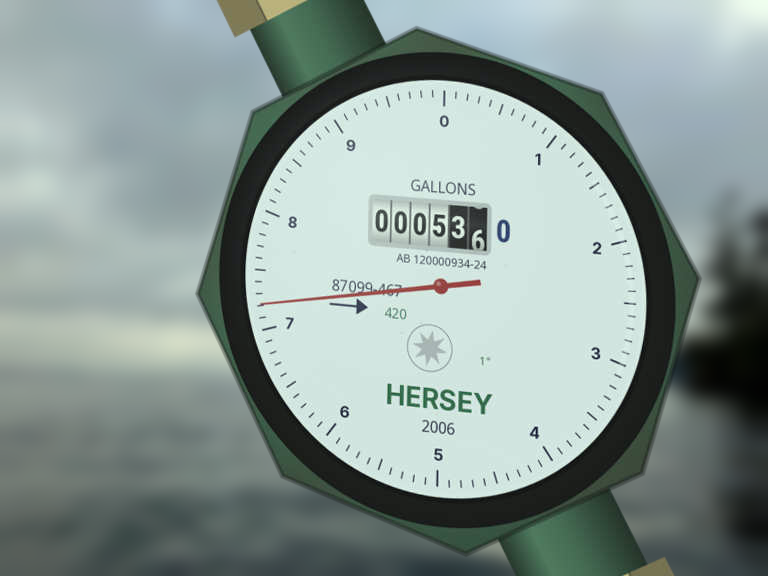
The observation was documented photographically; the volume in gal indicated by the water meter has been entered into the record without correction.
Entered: 5357.2 gal
